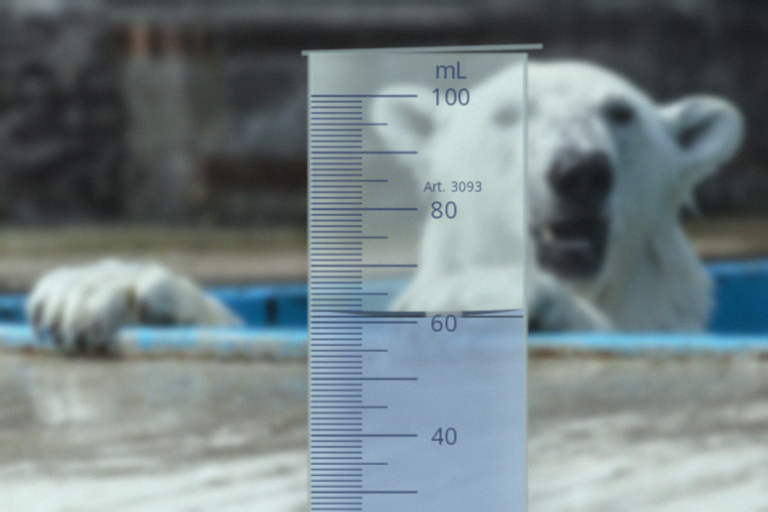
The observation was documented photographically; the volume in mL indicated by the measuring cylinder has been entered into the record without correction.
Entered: 61 mL
